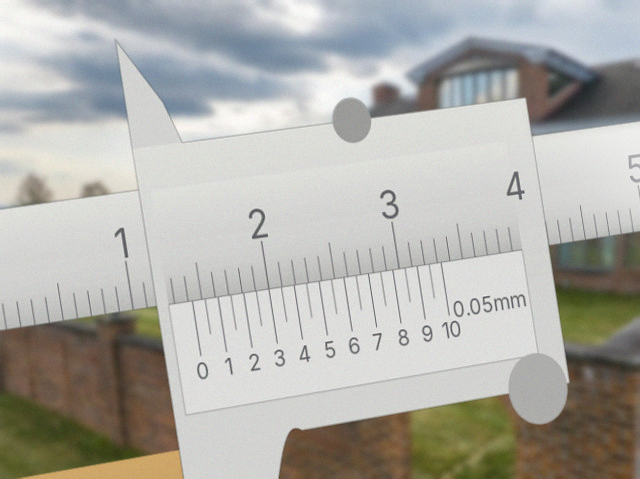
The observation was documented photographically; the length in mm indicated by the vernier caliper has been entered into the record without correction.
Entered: 14.3 mm
